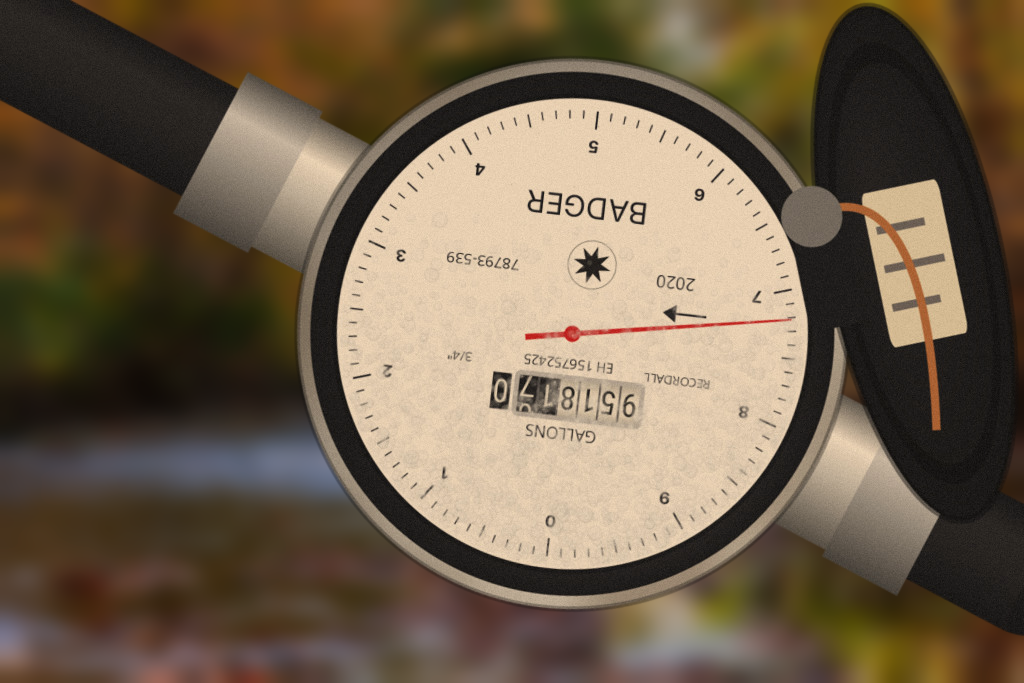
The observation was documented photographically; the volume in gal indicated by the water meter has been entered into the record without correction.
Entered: 9518167.2 gal
